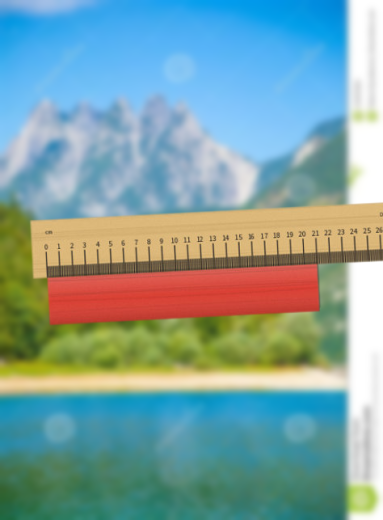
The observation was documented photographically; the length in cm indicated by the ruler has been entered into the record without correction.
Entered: 21 cm
